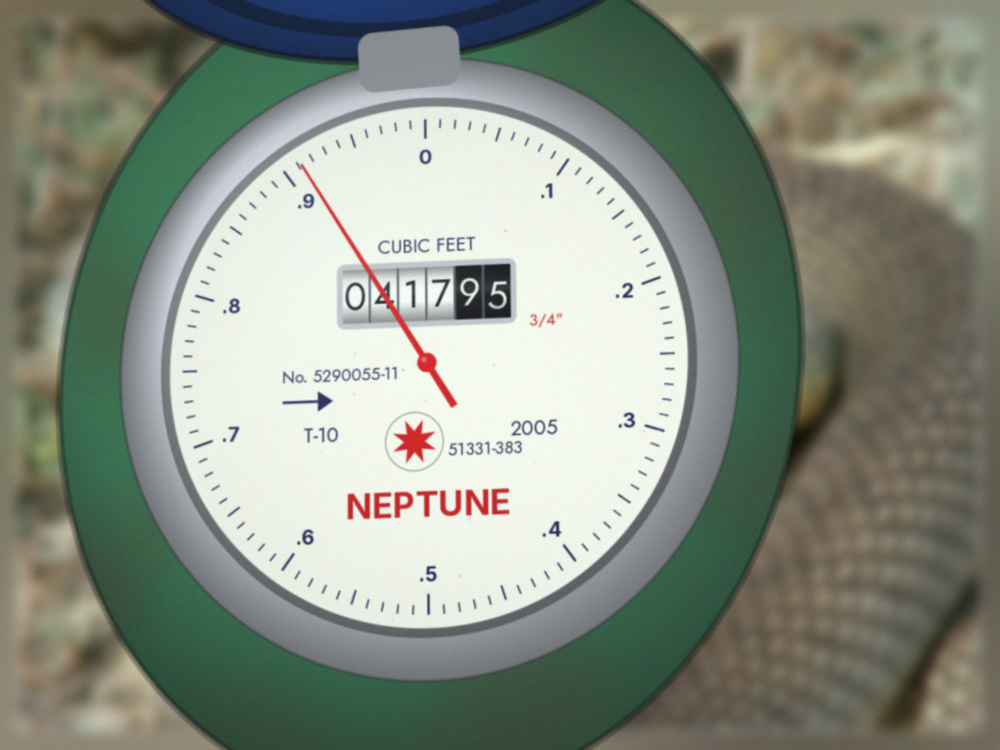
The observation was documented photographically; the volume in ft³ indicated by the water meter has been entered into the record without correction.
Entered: 41794.91 ft³
